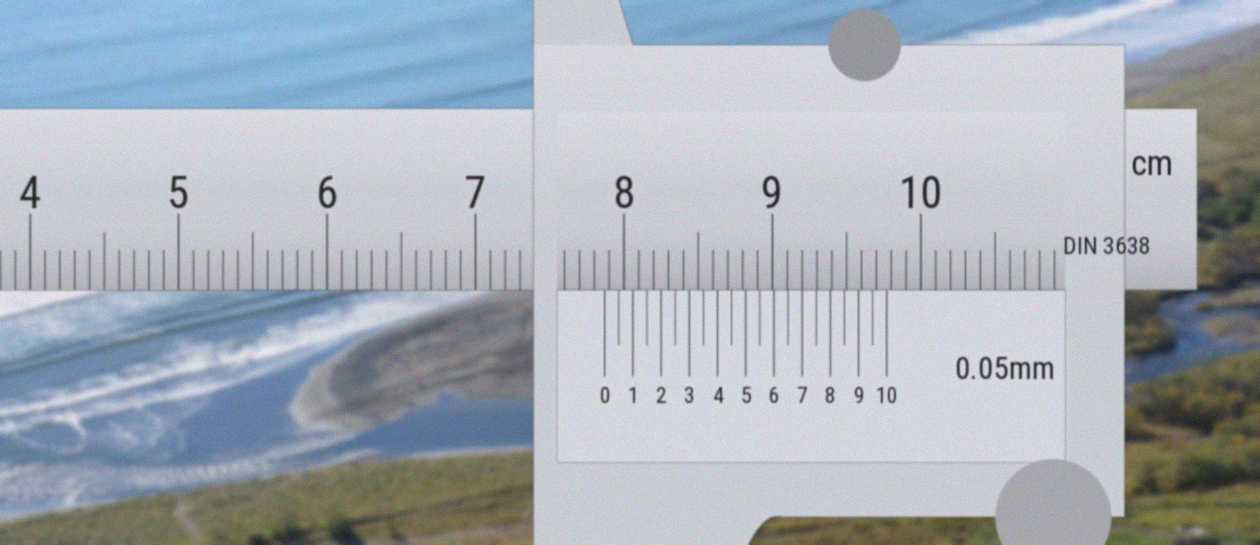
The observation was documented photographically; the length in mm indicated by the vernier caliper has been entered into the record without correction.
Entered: 78.7 mm
